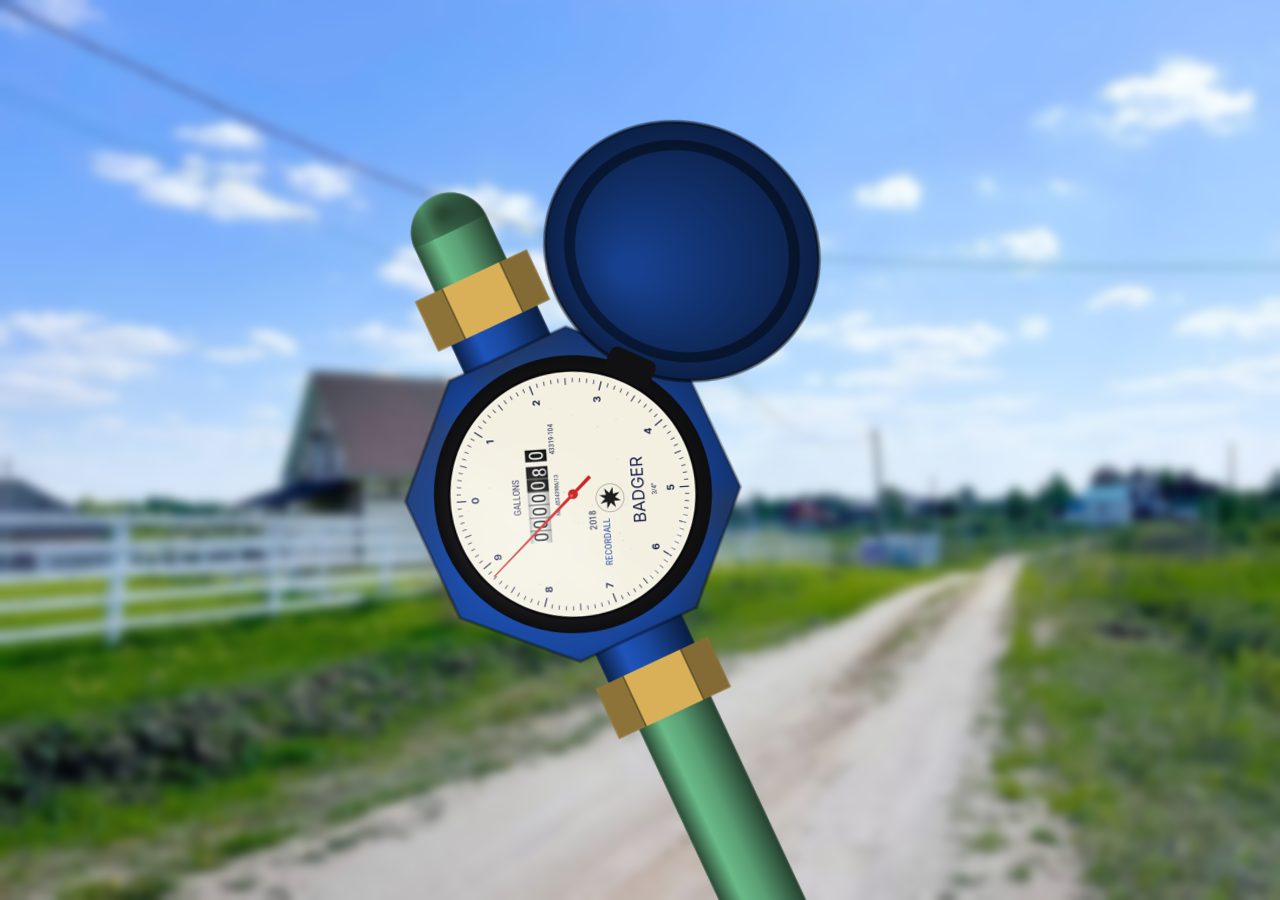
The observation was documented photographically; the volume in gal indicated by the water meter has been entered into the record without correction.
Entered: 78.8 gal
